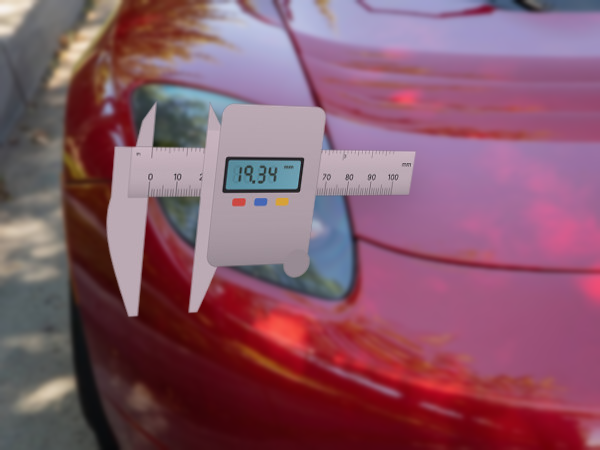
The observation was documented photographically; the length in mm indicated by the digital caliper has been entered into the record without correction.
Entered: 19.34 mm
